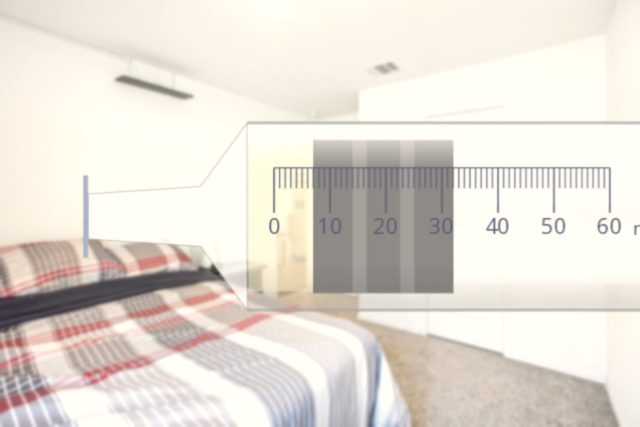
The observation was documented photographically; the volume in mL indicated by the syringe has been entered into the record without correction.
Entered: 7 mL
